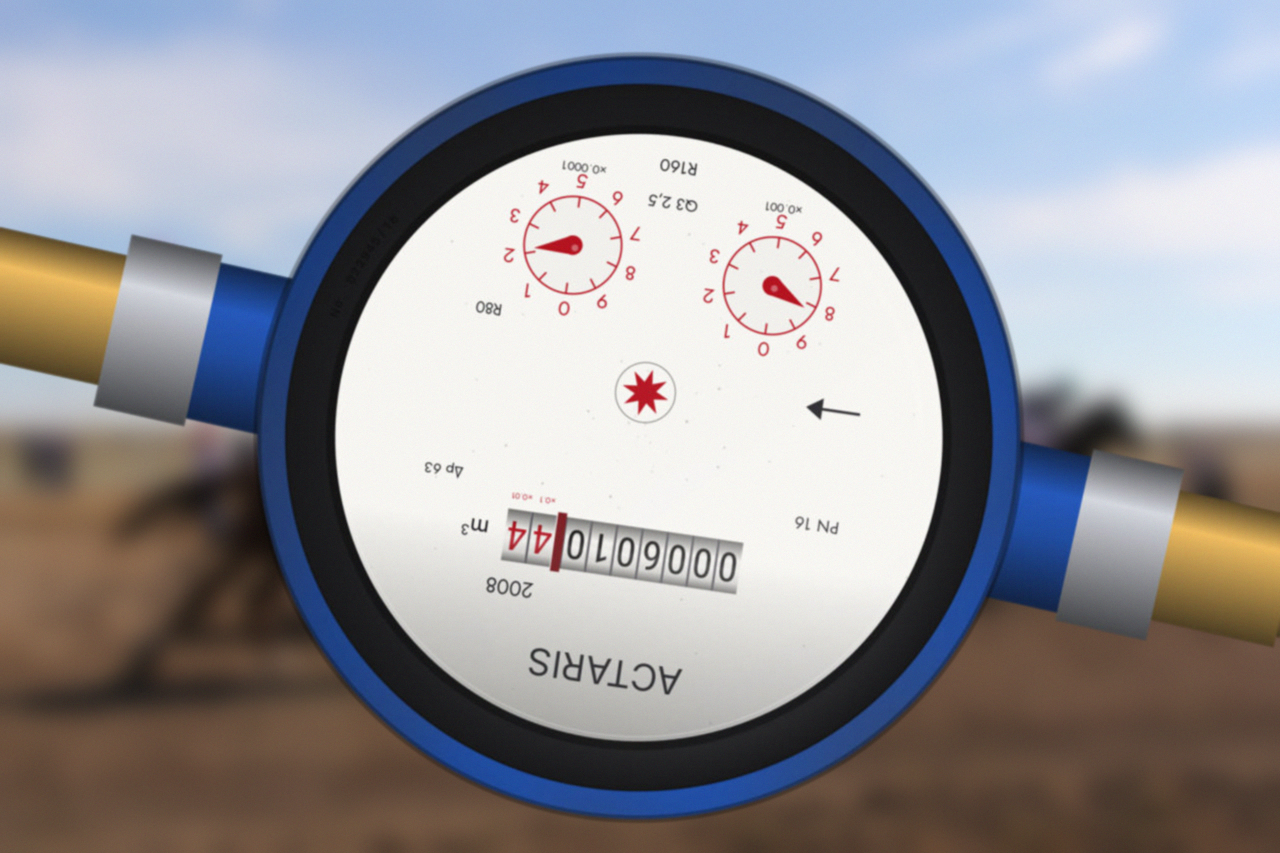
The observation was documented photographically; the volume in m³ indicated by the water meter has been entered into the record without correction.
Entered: 6010.4482 m³
